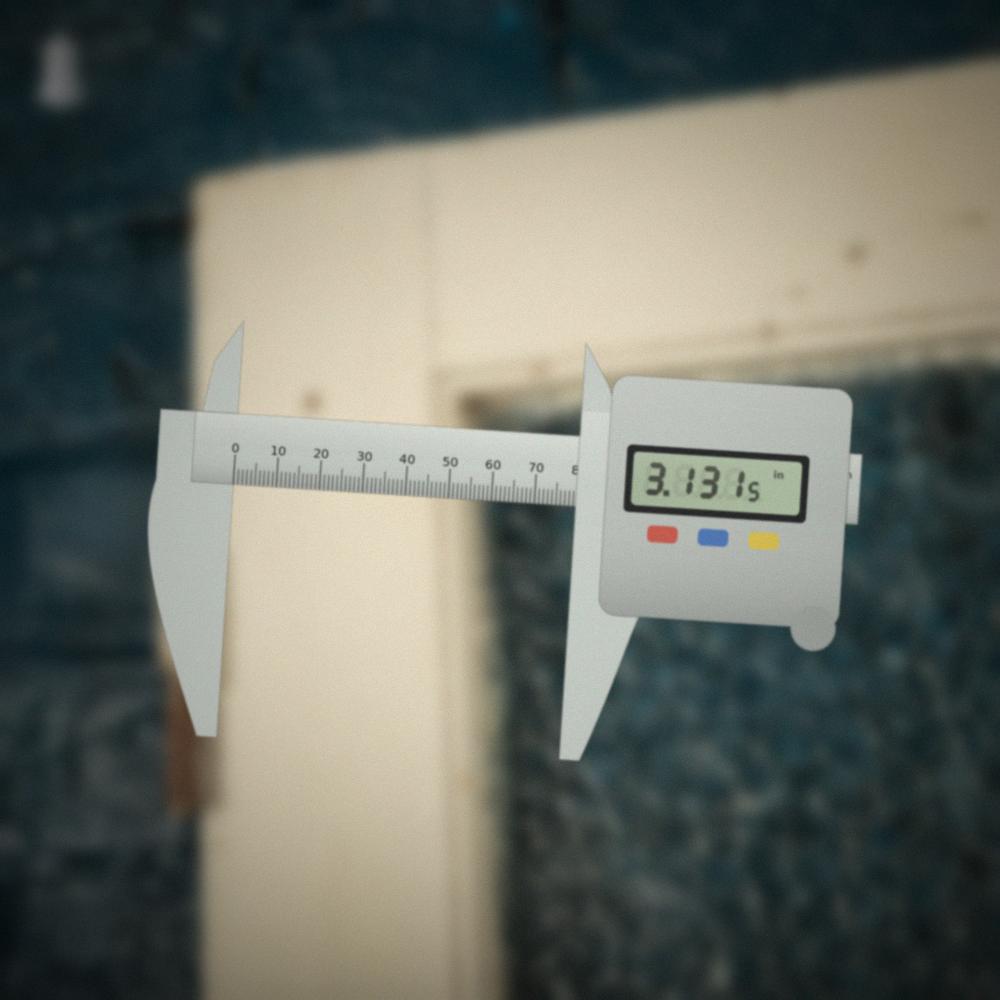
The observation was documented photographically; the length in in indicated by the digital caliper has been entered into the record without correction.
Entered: 3.1315 in
